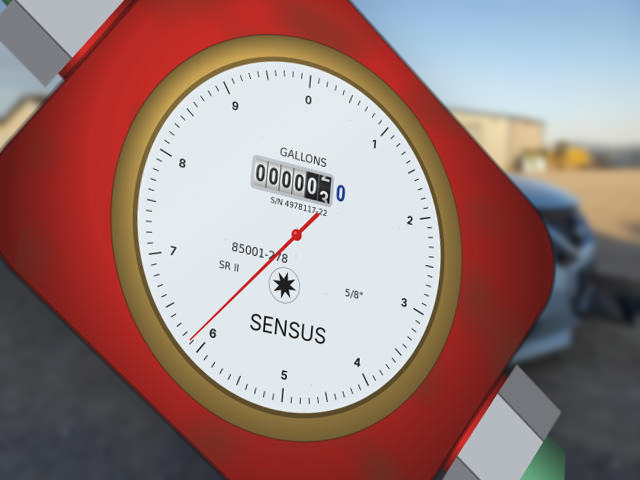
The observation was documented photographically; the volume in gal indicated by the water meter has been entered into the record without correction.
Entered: 26.1 gal
